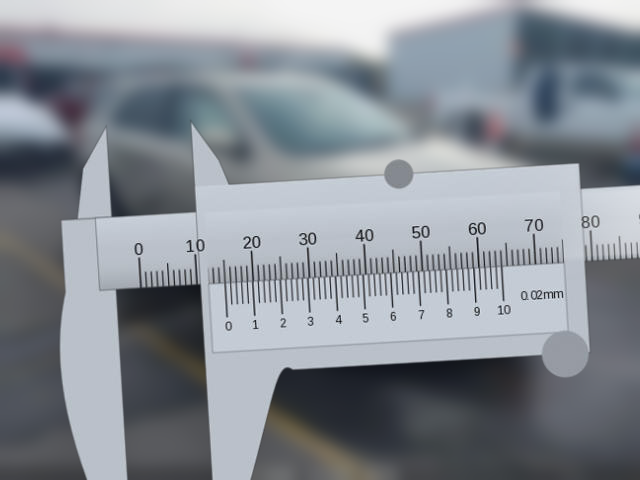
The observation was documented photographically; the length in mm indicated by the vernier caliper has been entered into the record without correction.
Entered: 15.0 mm
